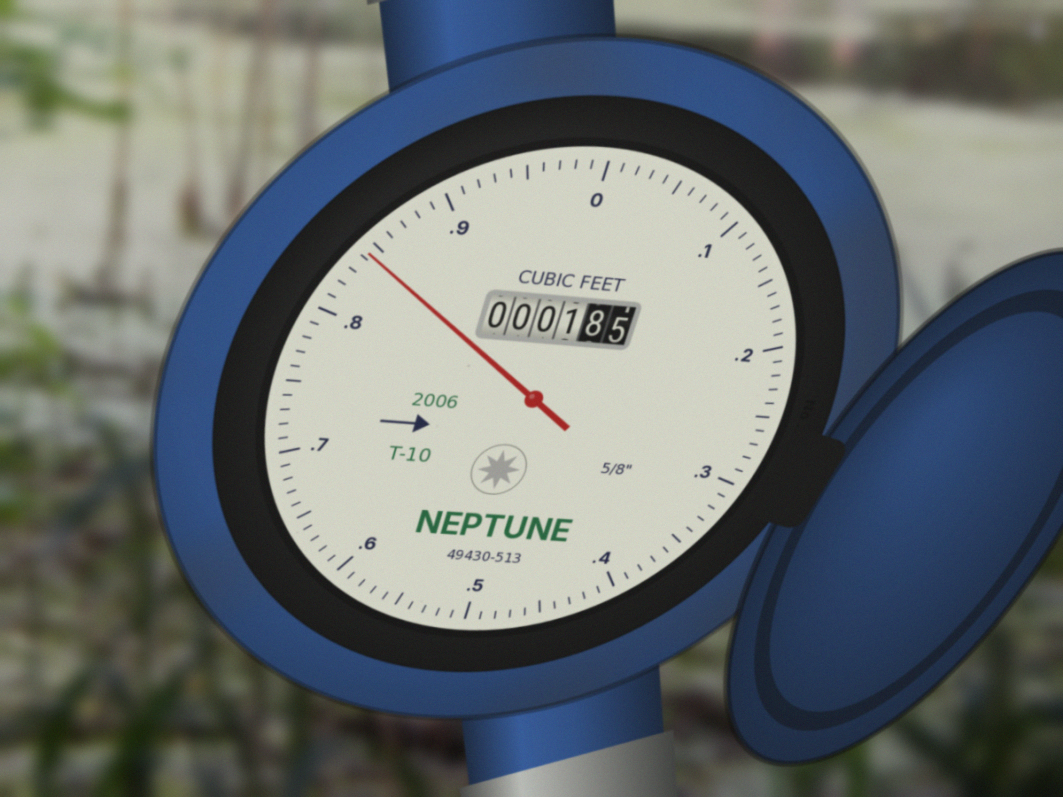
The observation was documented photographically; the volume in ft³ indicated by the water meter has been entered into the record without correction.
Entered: 184.84 ft³
